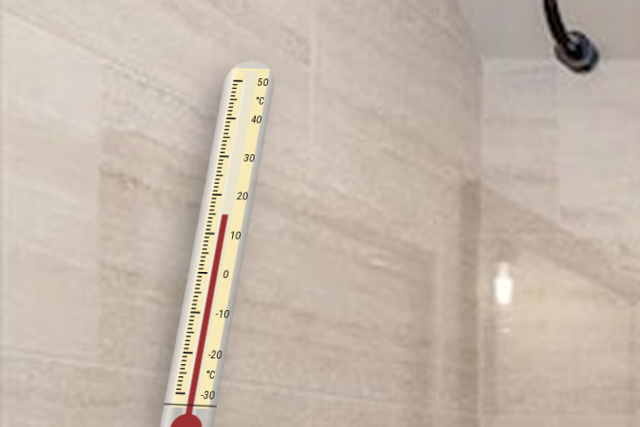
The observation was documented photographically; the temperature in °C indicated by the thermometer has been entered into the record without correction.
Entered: 15 °C
